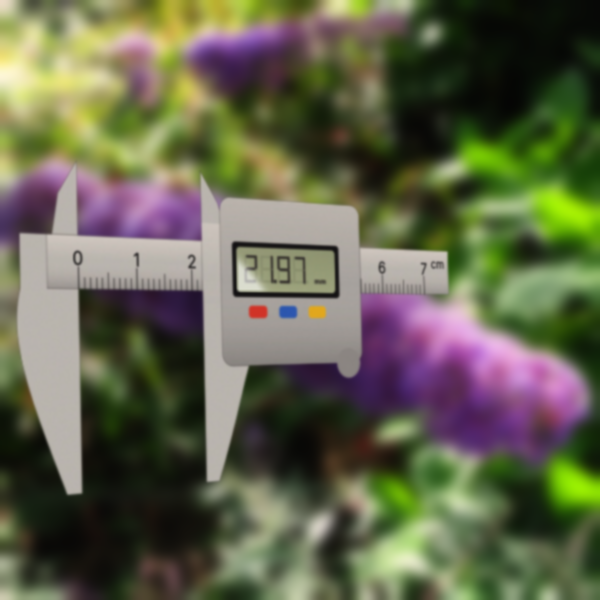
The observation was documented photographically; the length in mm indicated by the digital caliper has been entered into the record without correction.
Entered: 21.97 mm
